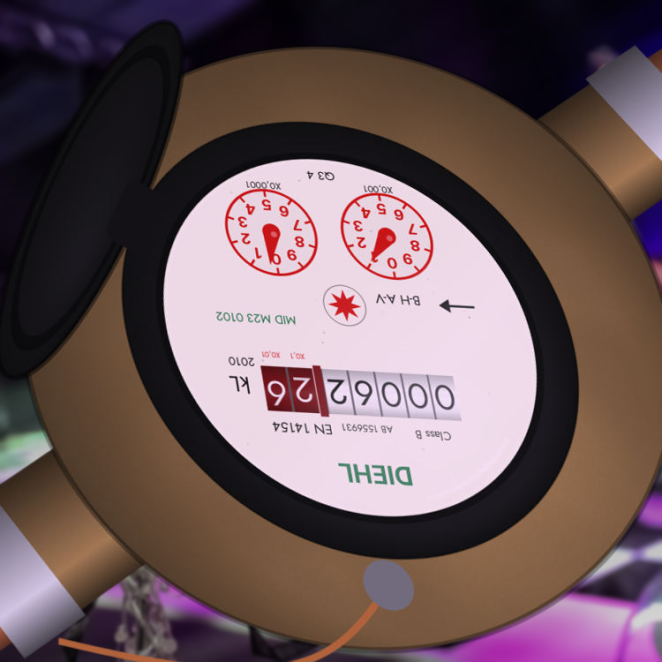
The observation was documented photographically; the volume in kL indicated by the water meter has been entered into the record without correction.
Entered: 62.2610 kL
